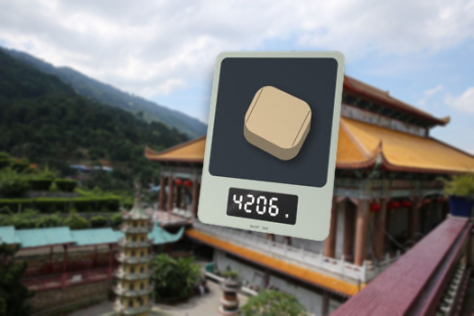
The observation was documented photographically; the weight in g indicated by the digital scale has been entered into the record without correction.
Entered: 4206 g
